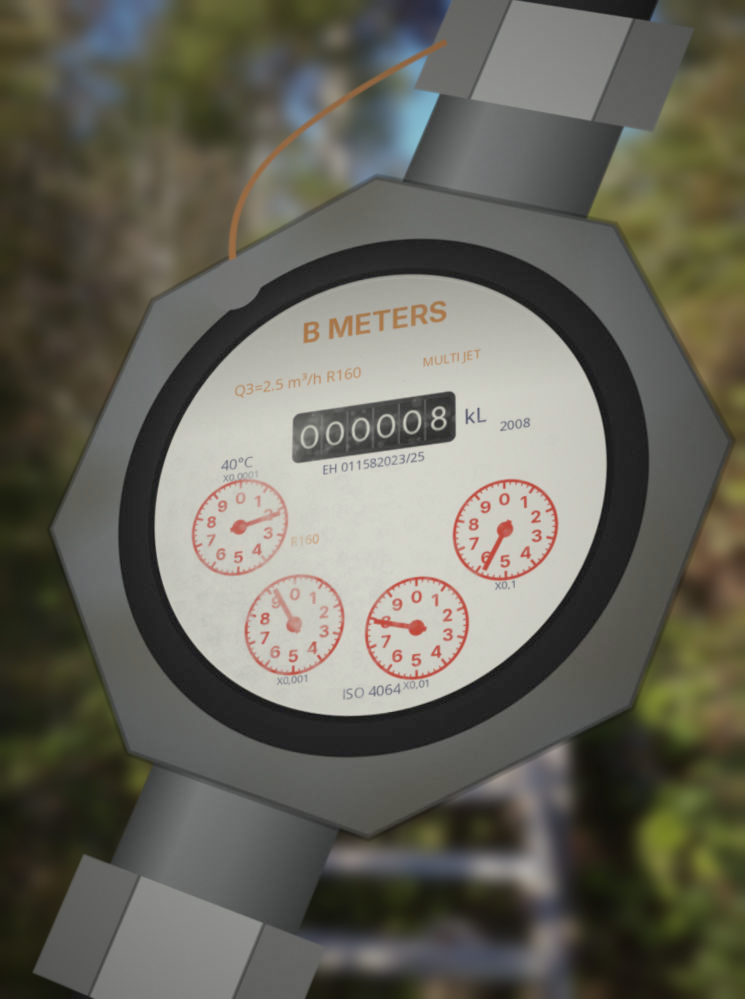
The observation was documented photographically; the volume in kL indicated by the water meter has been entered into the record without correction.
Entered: 8.5792 kL
